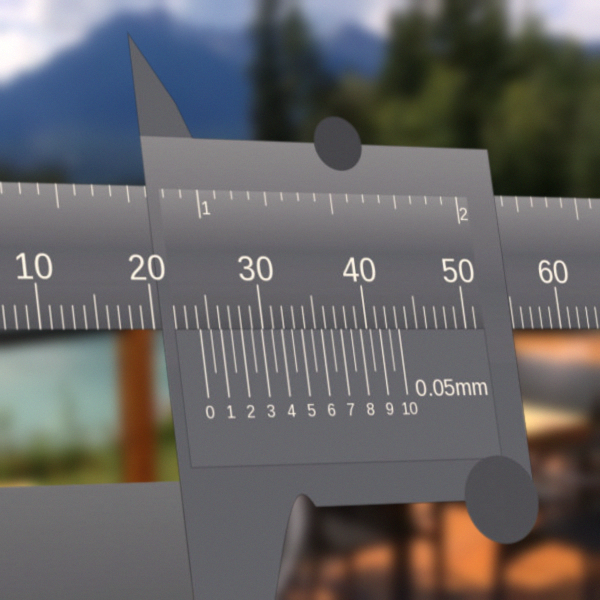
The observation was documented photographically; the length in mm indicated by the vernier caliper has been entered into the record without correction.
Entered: 24.2 mm
